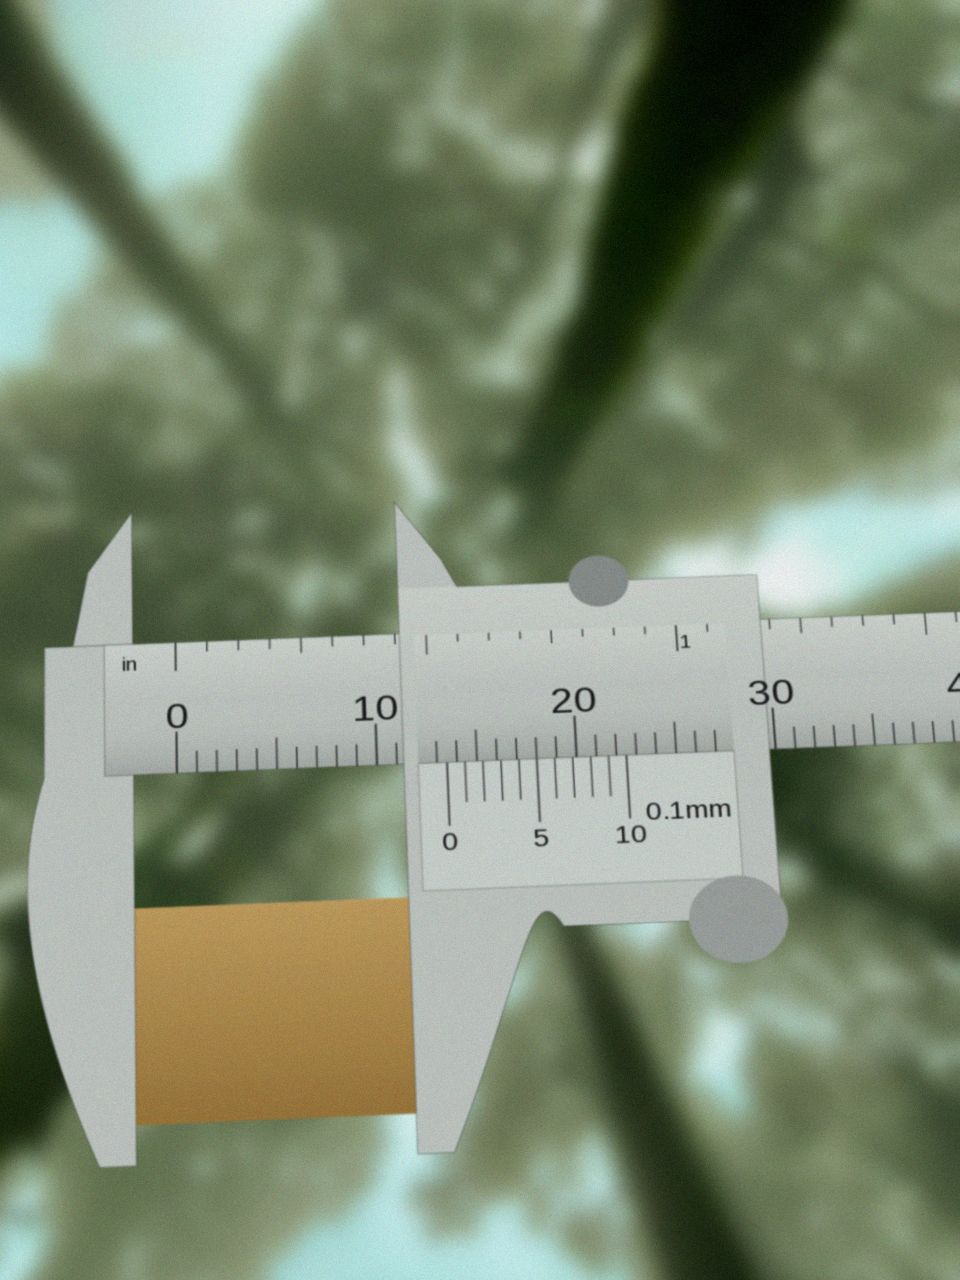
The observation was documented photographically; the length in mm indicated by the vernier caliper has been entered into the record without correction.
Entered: 13.5 mm
